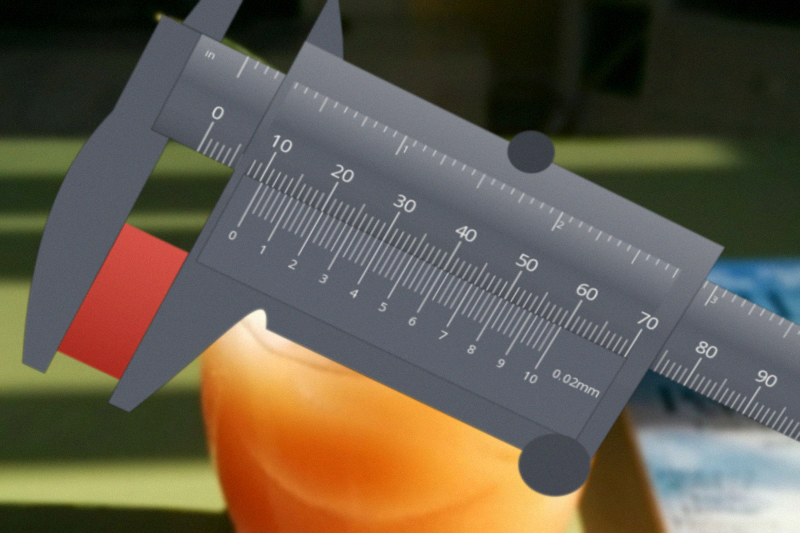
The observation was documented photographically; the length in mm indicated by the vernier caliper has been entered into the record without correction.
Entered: 10.4 mm
